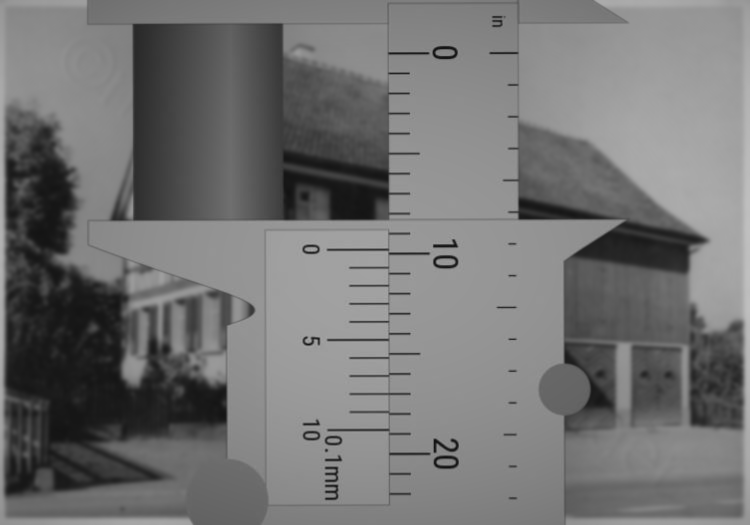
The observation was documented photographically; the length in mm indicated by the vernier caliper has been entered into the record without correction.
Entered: 9.8 mm
